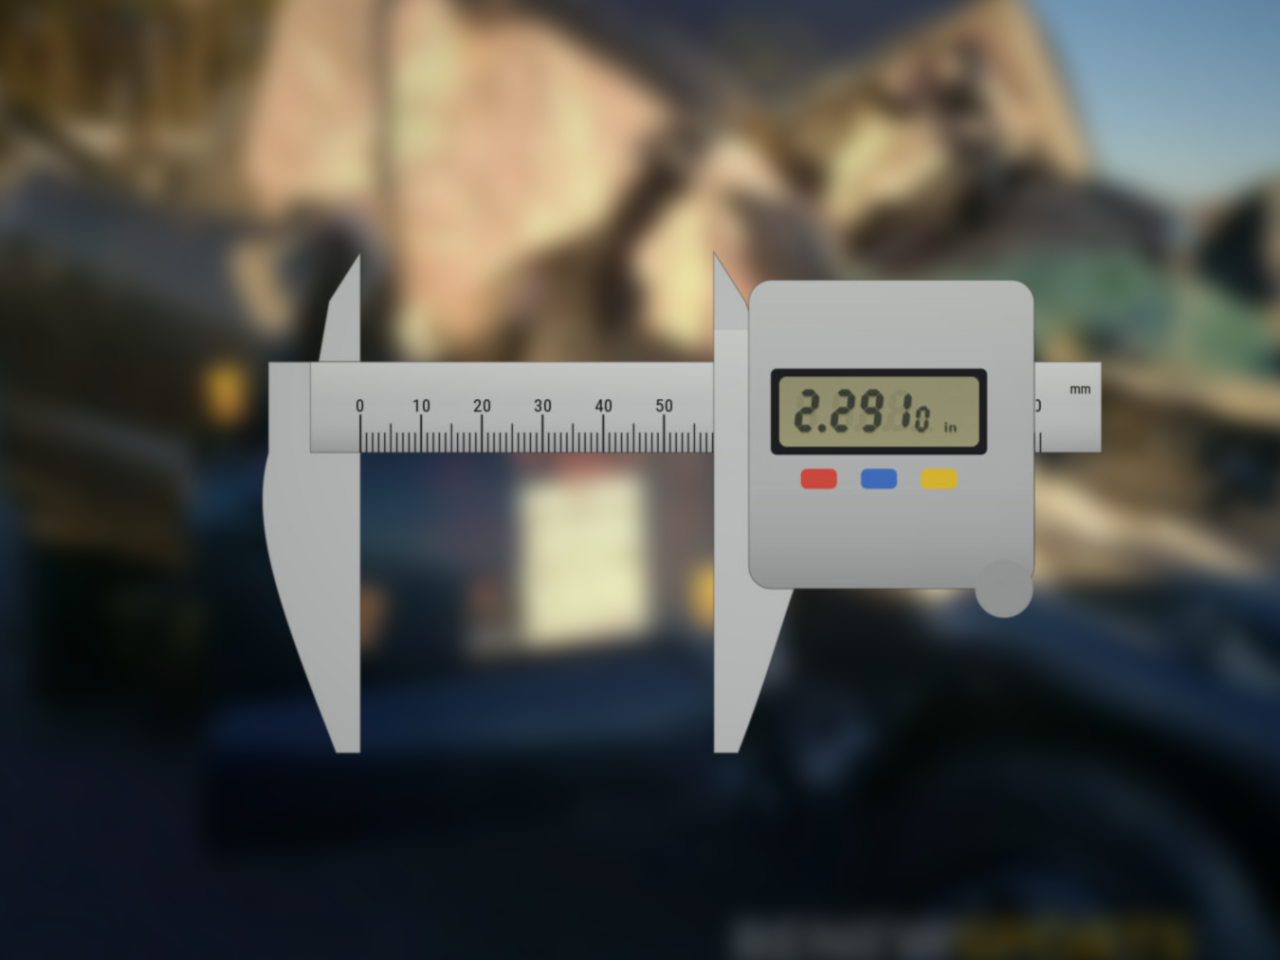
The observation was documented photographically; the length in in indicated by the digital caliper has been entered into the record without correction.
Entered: 2.2910 in
